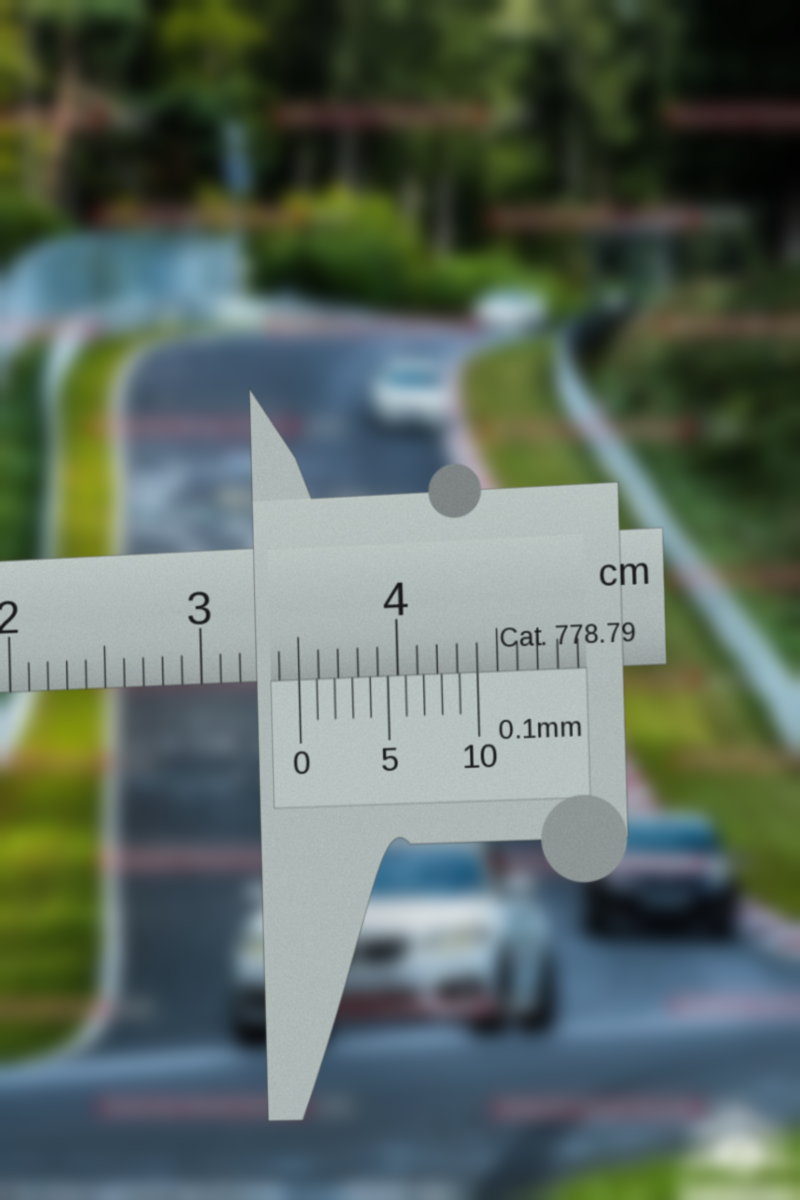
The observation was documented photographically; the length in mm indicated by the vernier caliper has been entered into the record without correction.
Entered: 35.0 mm
